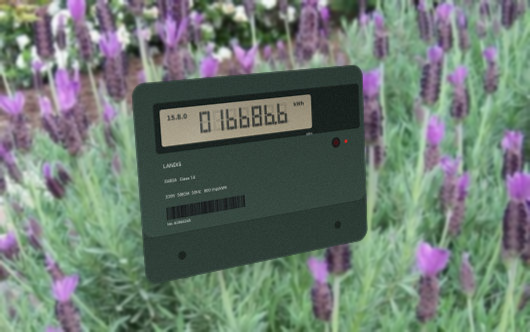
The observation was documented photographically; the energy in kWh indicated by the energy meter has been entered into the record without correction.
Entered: 16686.6 kWh
